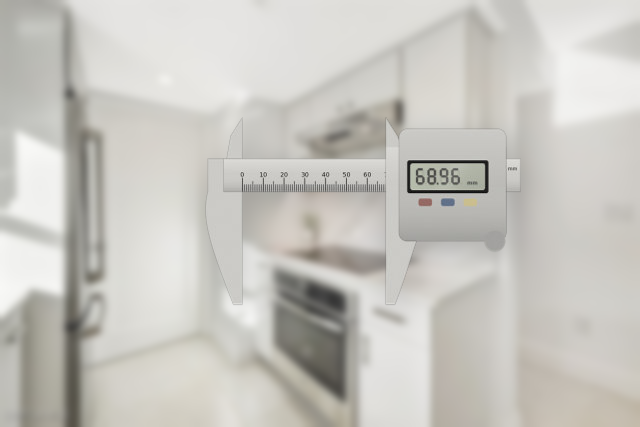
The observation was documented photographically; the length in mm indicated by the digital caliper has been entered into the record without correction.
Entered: 68.96 mm
